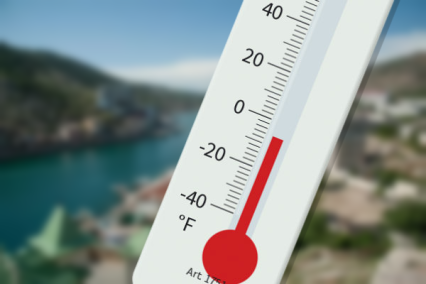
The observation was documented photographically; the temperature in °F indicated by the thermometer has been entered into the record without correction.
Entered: -6 °F
